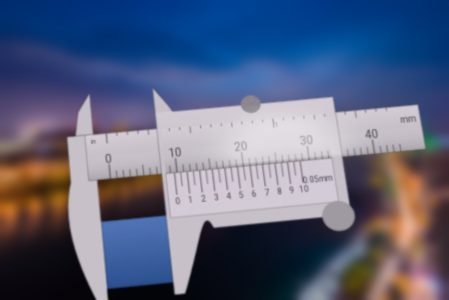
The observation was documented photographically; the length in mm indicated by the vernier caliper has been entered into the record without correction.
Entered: 9.6 mm
